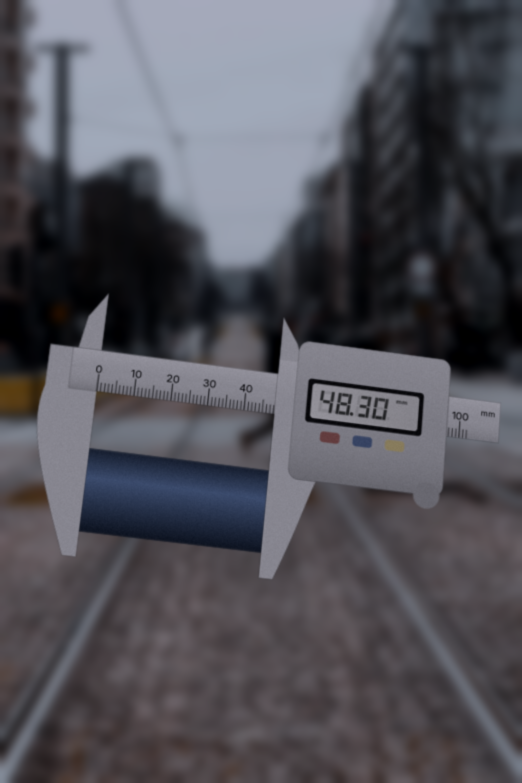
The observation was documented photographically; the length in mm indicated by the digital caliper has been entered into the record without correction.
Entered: 48.30 mm
